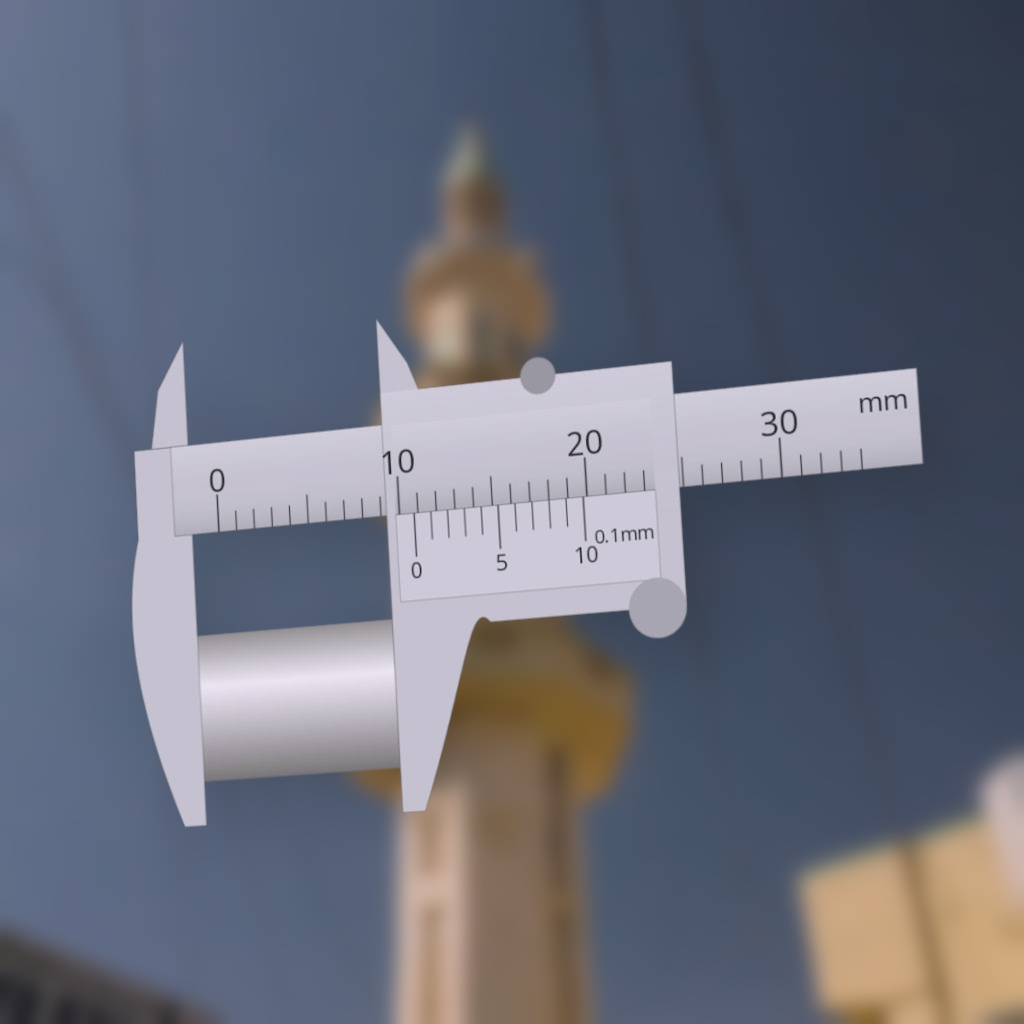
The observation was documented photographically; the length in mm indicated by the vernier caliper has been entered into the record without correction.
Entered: 10.8 mm
